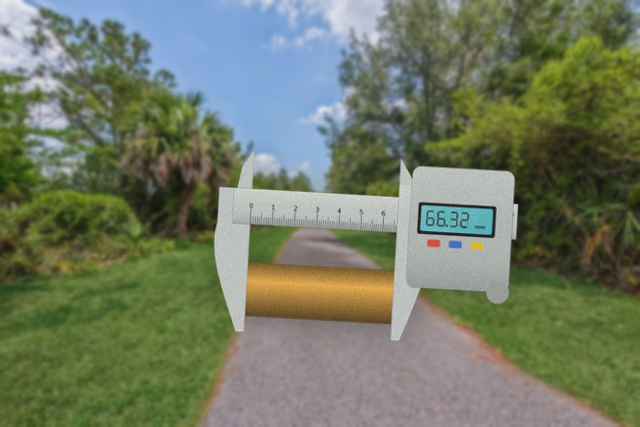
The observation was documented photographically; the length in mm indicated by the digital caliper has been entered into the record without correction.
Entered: 66.32 mm
